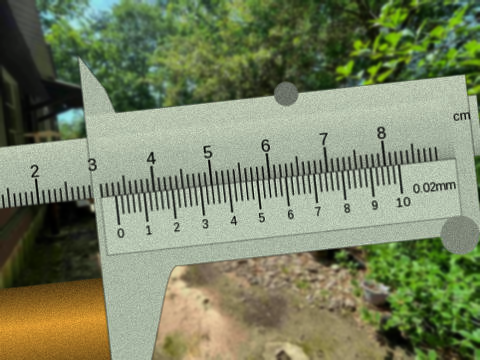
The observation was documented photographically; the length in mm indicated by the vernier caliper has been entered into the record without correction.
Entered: 33.4 mm
